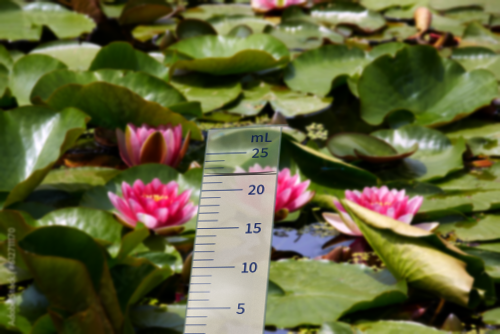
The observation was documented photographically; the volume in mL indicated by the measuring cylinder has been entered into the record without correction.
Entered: 22 mL
